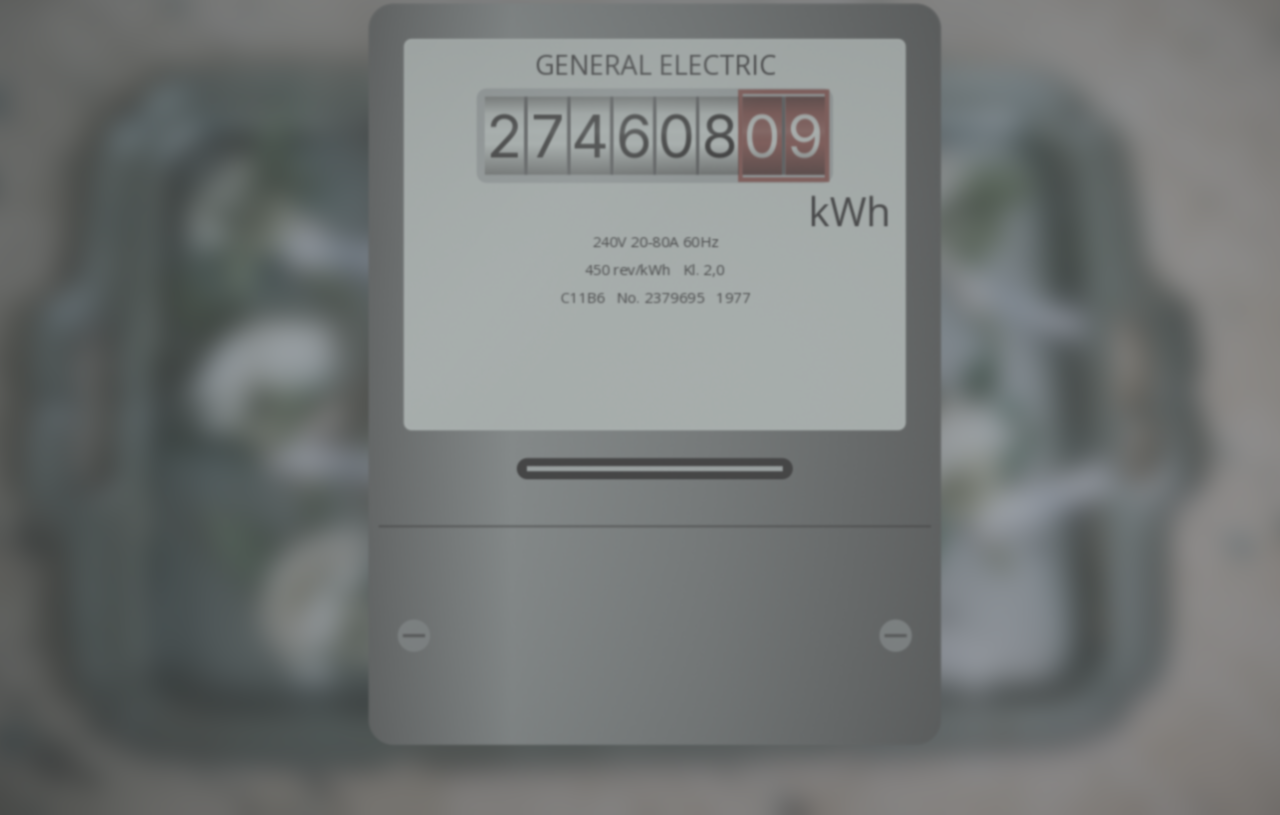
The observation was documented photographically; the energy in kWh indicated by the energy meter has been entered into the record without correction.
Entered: 274608.09 kWh
